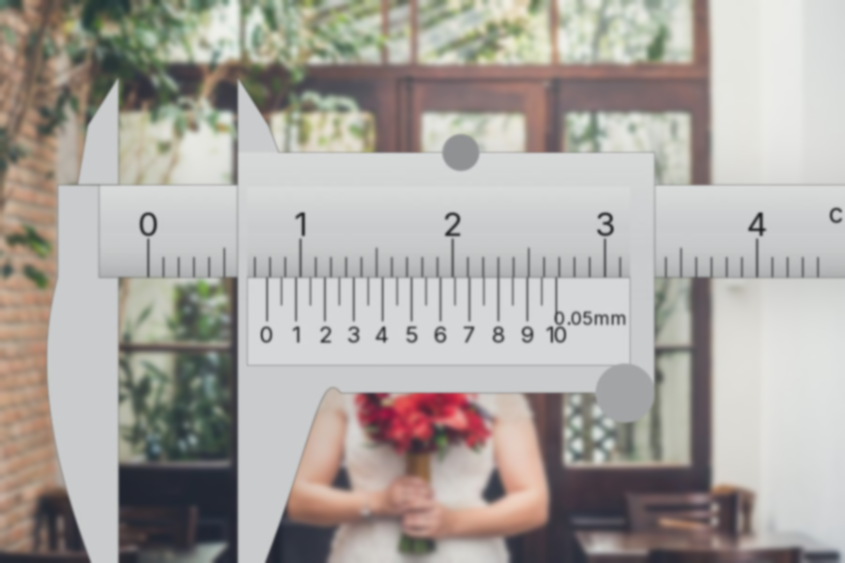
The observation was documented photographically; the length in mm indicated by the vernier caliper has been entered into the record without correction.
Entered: 7.8 mm
